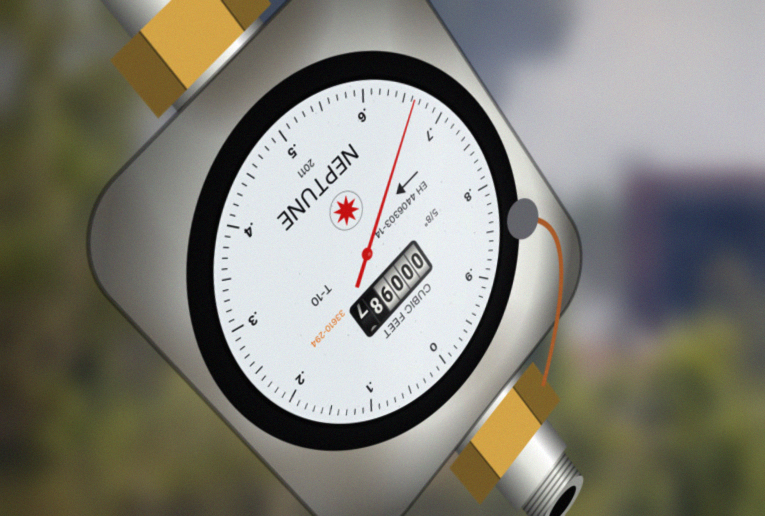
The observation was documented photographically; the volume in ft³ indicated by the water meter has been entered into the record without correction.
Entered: 986.66 ft³
